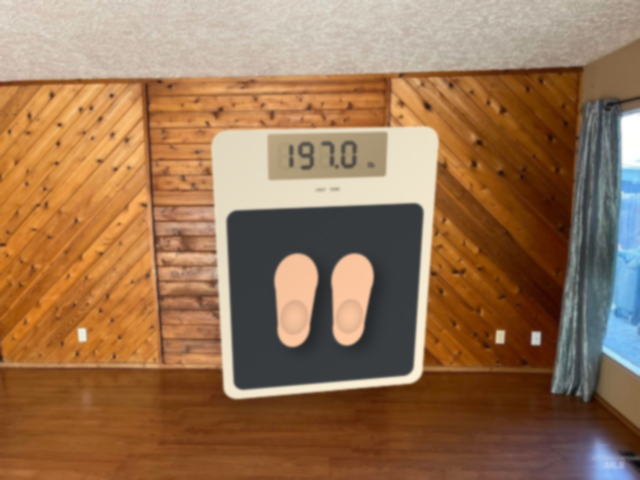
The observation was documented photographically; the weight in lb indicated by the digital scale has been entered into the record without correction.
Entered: 197.0 lb
